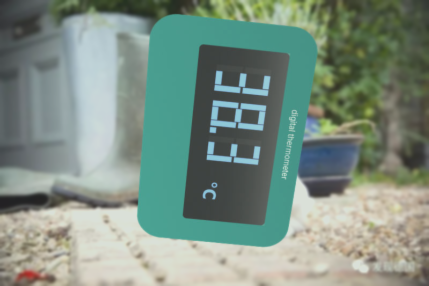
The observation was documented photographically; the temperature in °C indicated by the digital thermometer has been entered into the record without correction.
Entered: 38.3 °C
